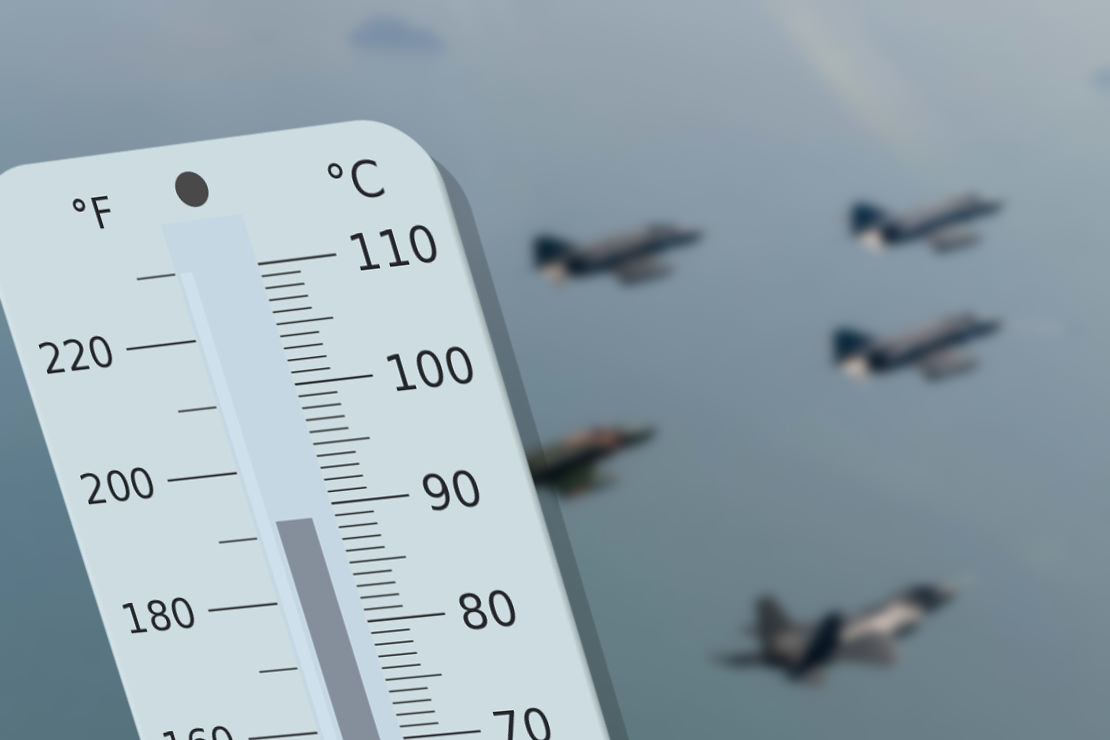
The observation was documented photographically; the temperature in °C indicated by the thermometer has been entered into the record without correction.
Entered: 89 °C
